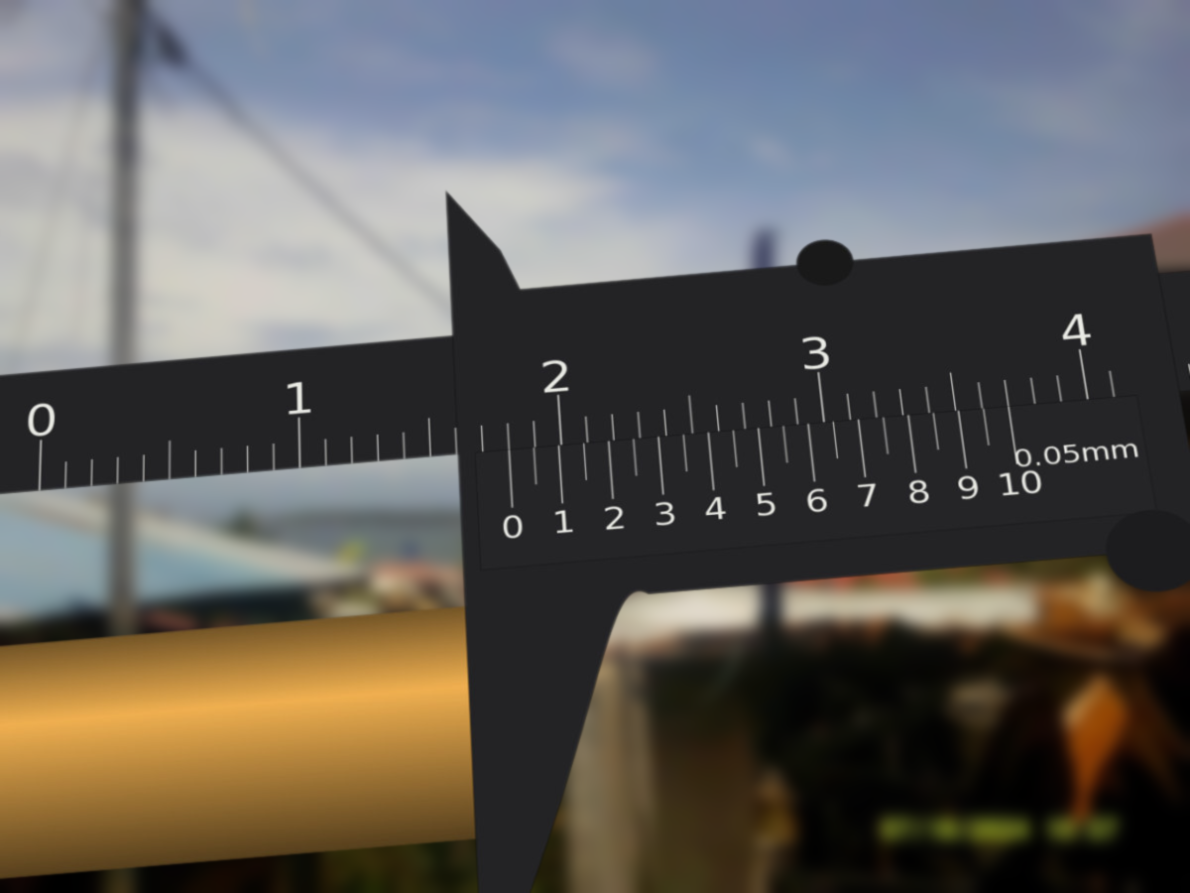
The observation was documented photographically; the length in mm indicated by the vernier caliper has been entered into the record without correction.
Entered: 18.0 mm
